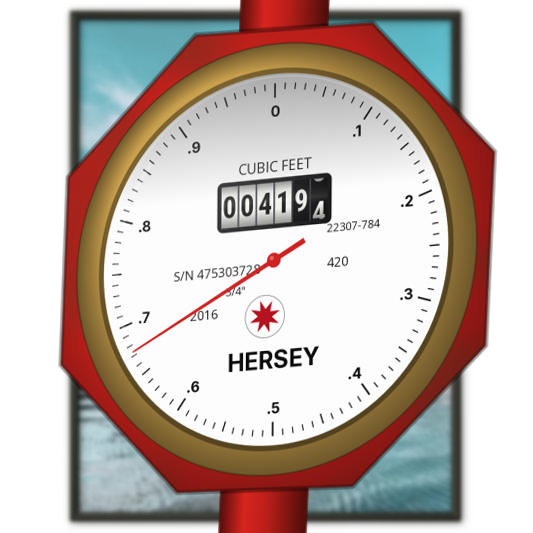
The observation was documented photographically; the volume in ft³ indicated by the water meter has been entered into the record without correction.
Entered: 4193.67 ft³
